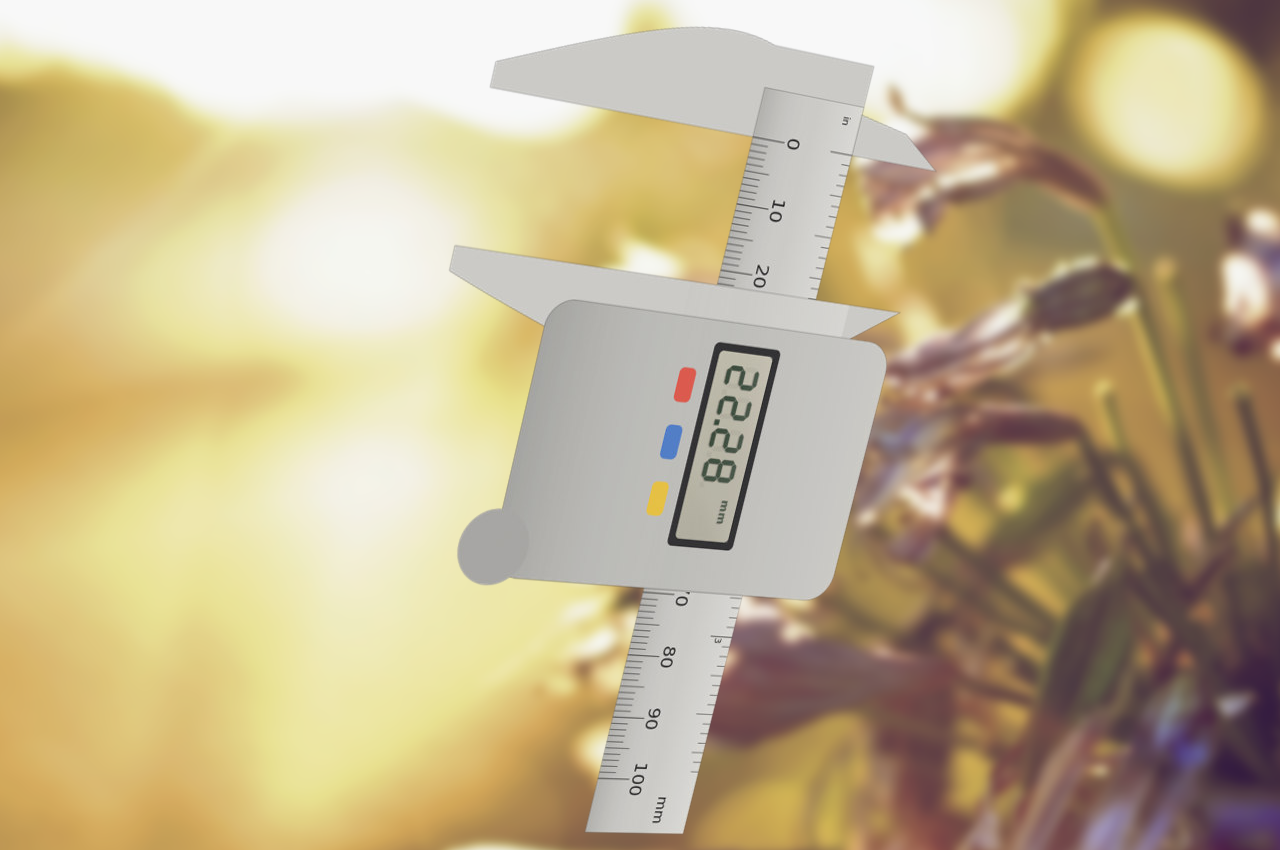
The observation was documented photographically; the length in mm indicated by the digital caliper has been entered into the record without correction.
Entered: 22.28 mm
